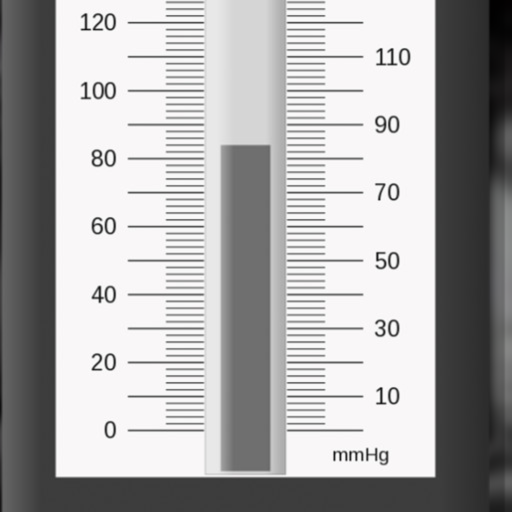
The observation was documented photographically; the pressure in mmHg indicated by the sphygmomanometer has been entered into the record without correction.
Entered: 84 mmHg
